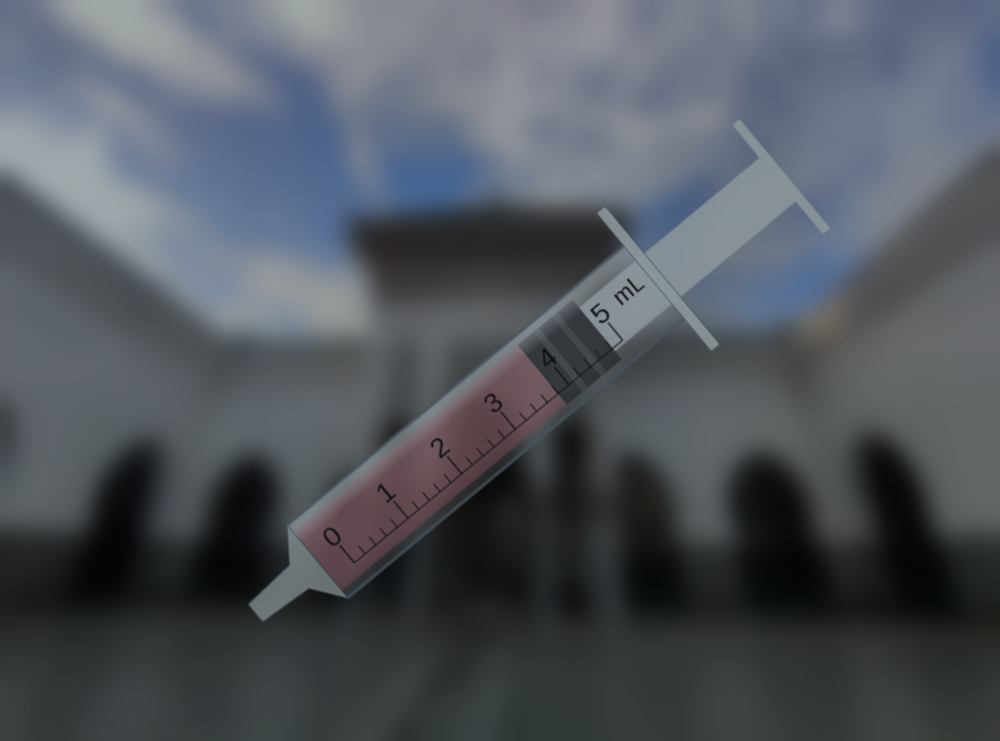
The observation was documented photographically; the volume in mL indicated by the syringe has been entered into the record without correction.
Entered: 3.8 mL
